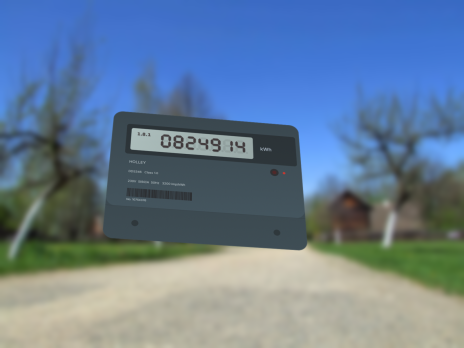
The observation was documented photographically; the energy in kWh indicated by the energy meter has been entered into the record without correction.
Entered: 824914 kWh
